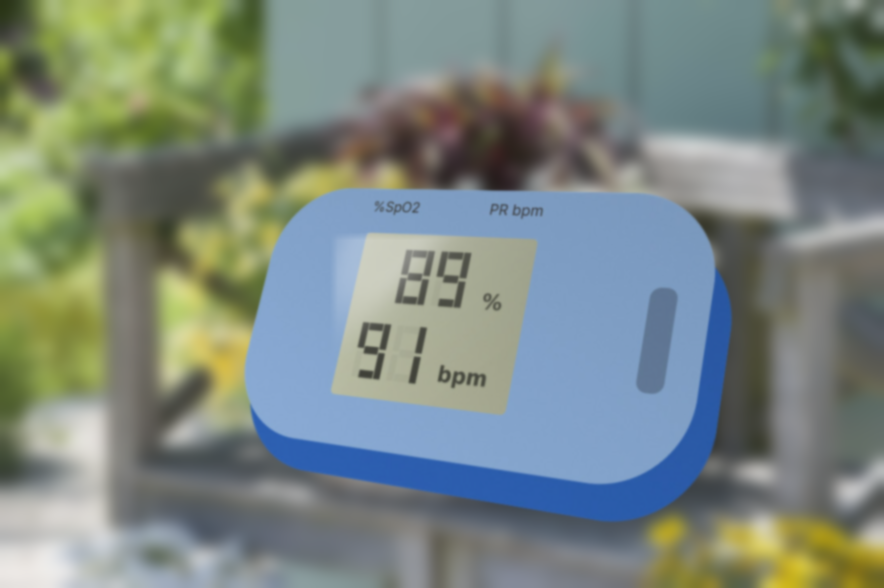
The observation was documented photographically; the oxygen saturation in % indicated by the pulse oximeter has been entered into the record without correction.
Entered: 89 %
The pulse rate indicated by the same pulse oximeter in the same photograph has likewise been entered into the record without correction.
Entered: 91 bpm
